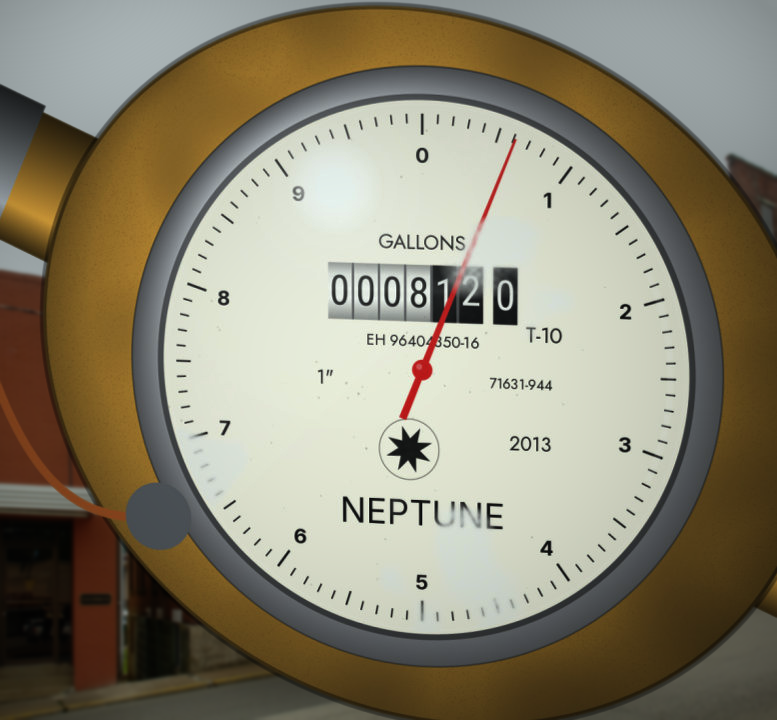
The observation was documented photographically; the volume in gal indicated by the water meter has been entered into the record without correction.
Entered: 8120.6 gal
